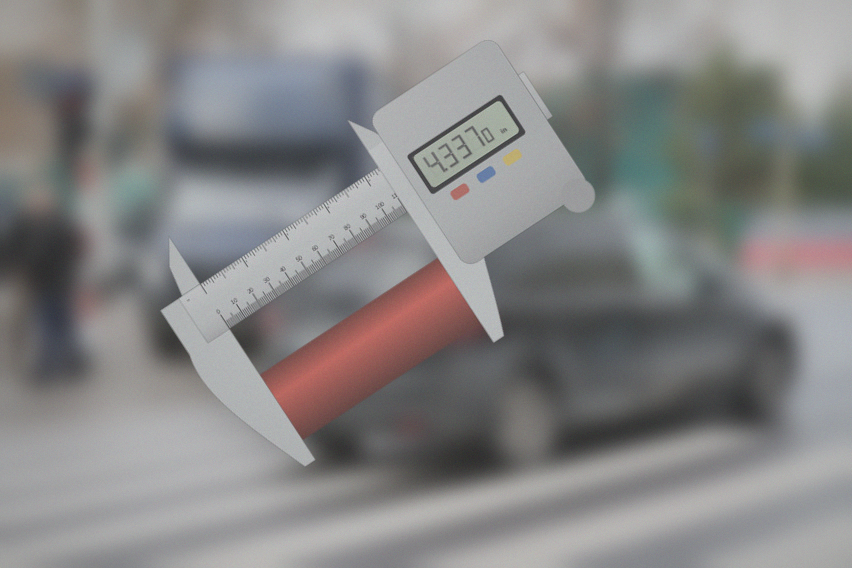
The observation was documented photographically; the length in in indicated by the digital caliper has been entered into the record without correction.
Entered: 4.3370 in
